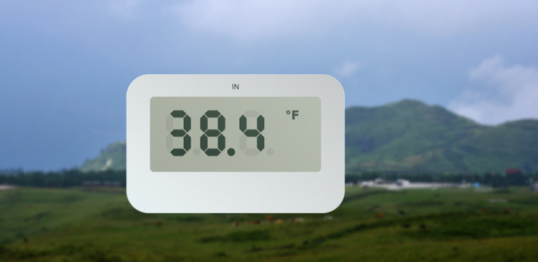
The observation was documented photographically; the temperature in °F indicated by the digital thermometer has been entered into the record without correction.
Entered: 38.4 °F
